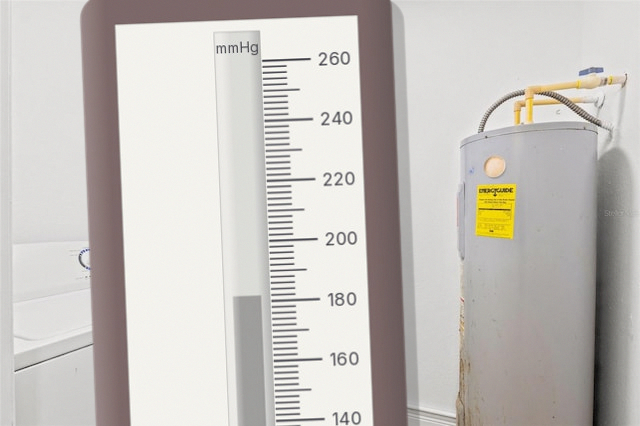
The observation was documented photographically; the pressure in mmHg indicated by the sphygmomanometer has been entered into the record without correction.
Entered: 182 mmHg
